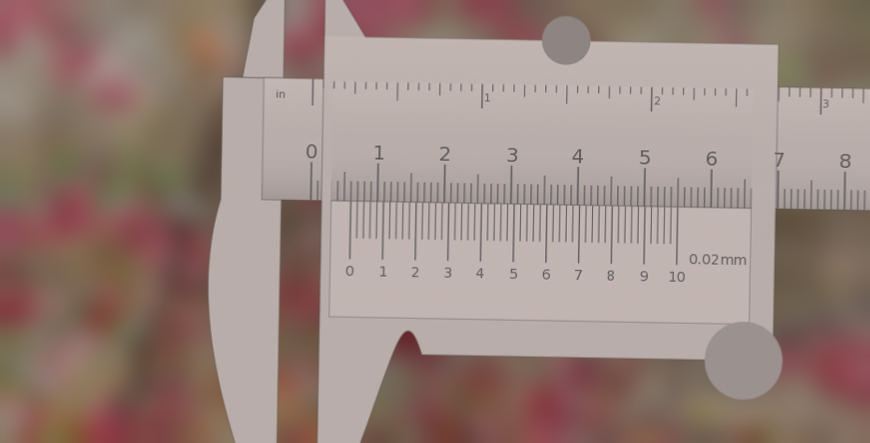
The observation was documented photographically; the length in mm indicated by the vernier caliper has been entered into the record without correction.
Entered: 6.0 mm
